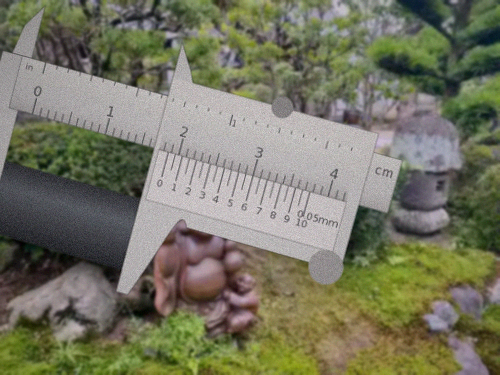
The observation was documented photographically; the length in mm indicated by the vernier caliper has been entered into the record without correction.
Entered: 18.6 mm
